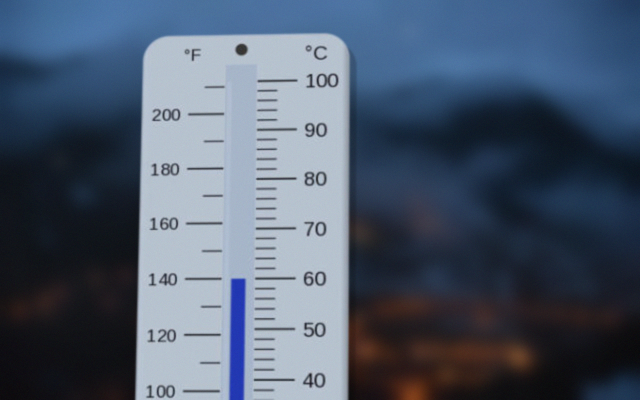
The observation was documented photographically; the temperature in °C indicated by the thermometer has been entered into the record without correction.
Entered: 60 °C
